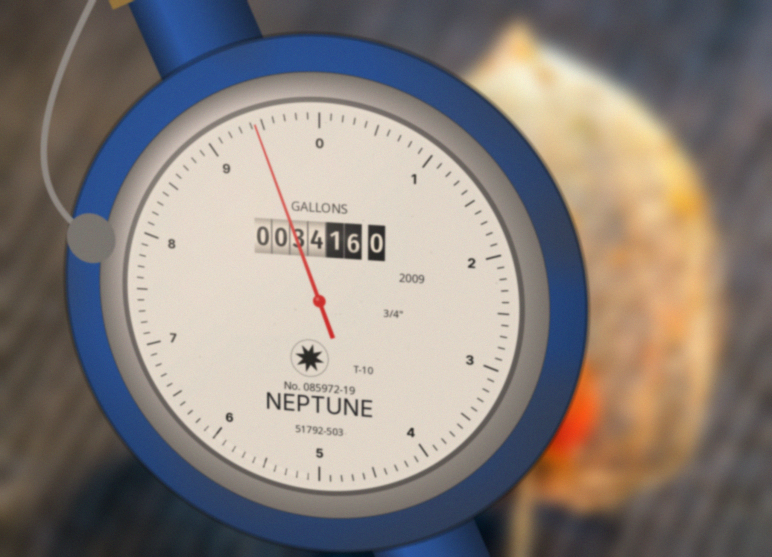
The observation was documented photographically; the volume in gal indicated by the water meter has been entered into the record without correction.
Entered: 34159.4 gal
